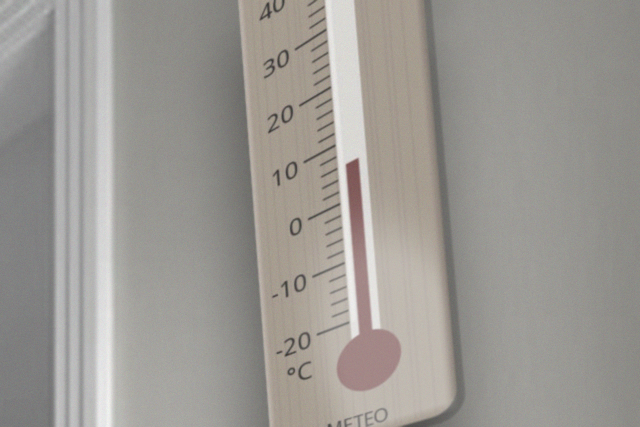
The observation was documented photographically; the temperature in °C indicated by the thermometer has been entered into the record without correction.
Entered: 6 °C
